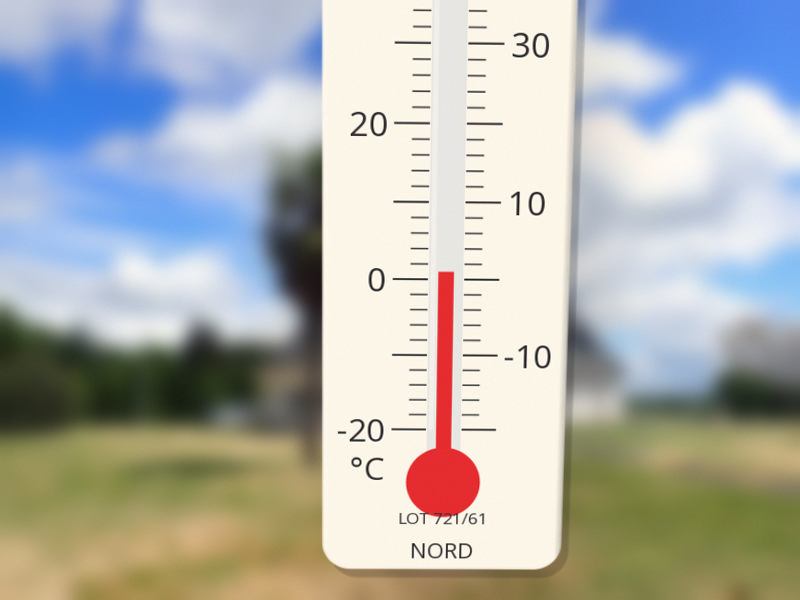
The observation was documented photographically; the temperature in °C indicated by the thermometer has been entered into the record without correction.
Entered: 1 °C
